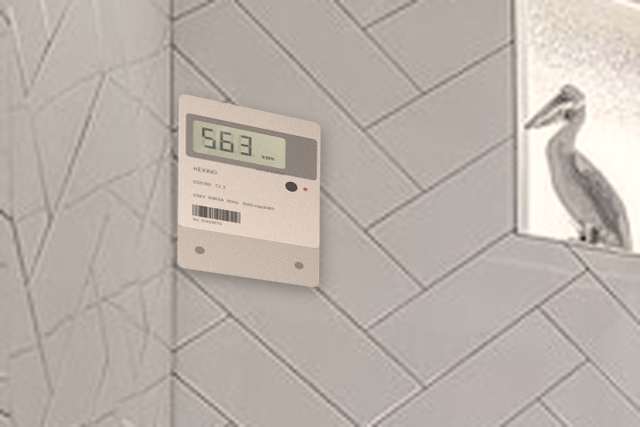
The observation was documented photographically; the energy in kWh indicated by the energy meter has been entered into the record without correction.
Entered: 563 kWh
